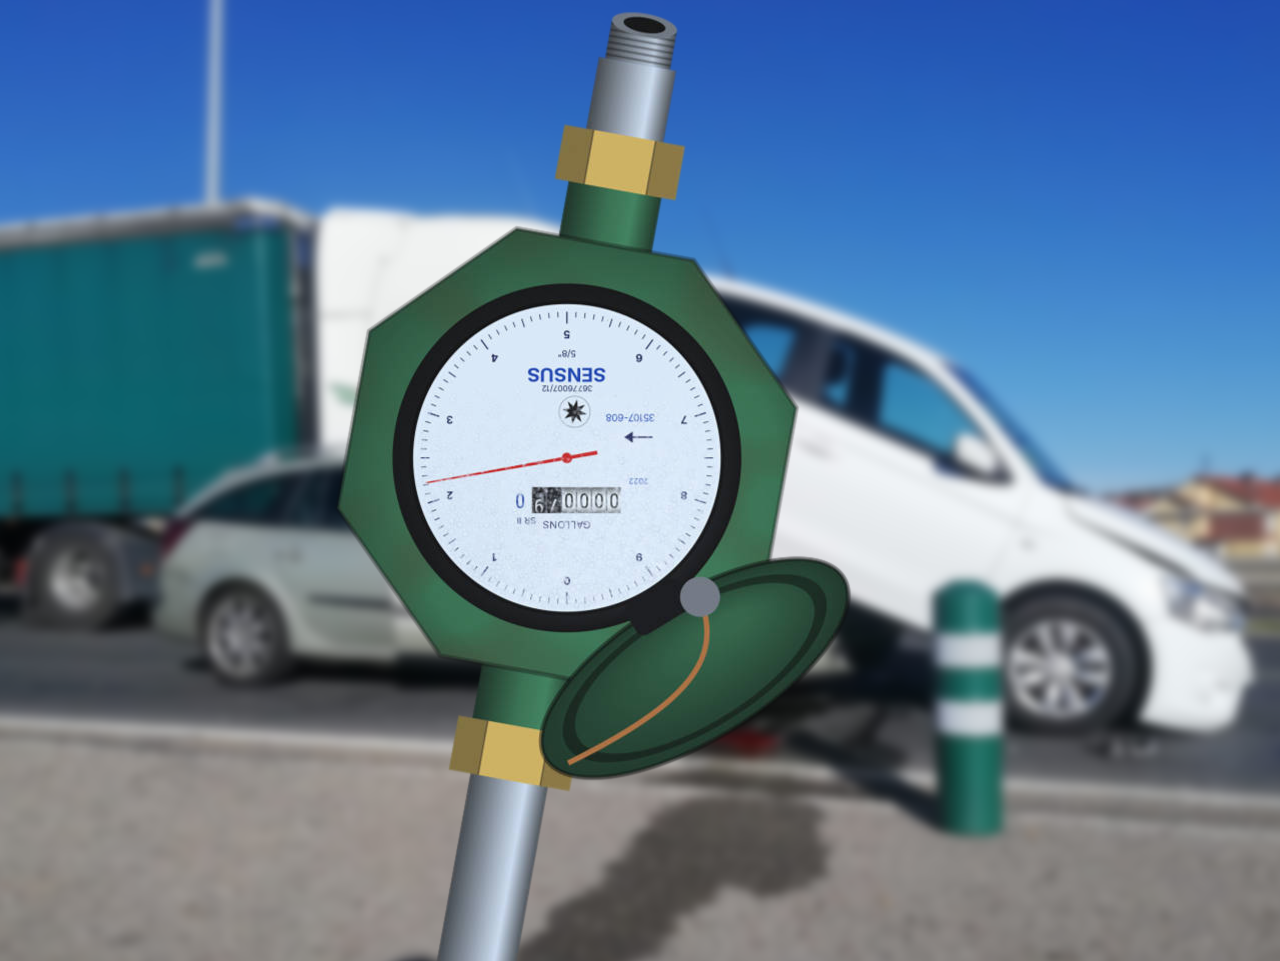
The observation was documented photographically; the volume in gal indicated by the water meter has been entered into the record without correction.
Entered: 792.2 gal
